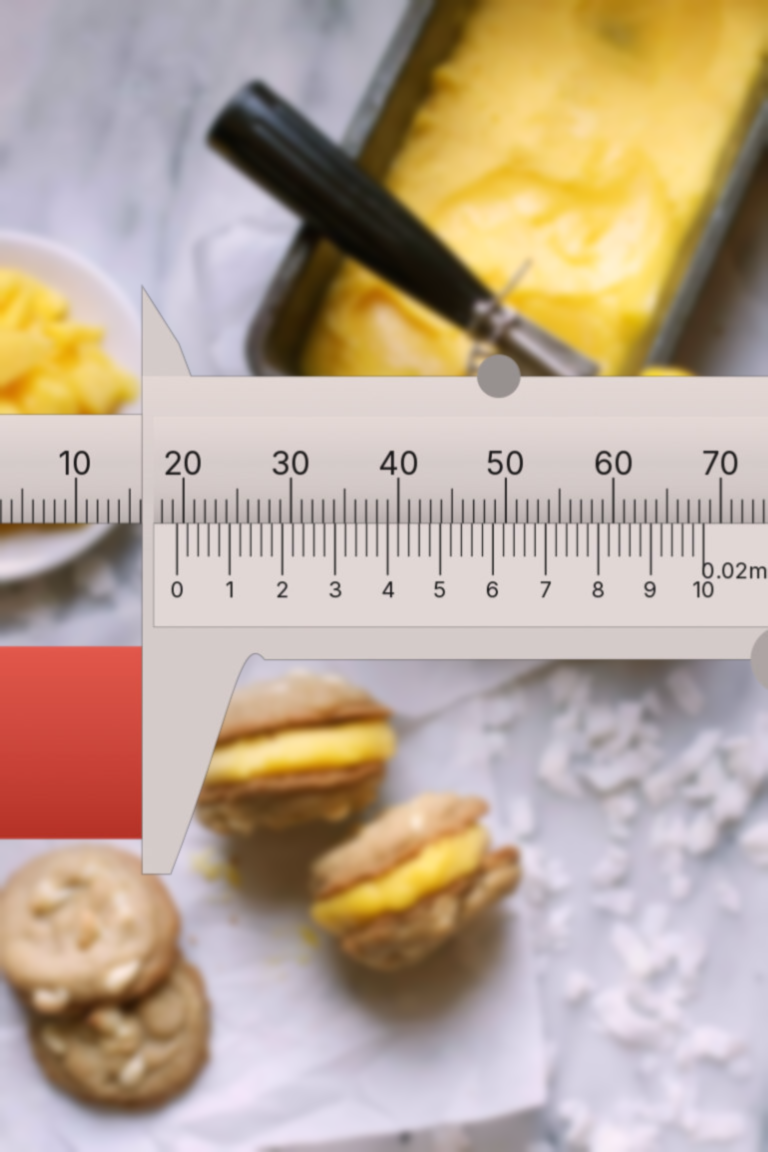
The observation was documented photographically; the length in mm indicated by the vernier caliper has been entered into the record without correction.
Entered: 19.4 mm
